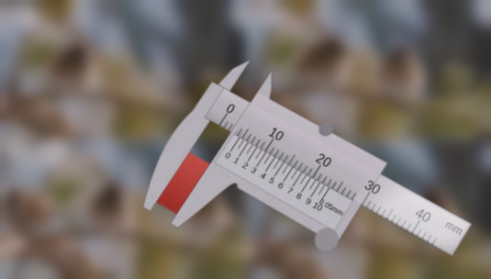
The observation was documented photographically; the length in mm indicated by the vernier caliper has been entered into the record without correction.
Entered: 4.5 mm
